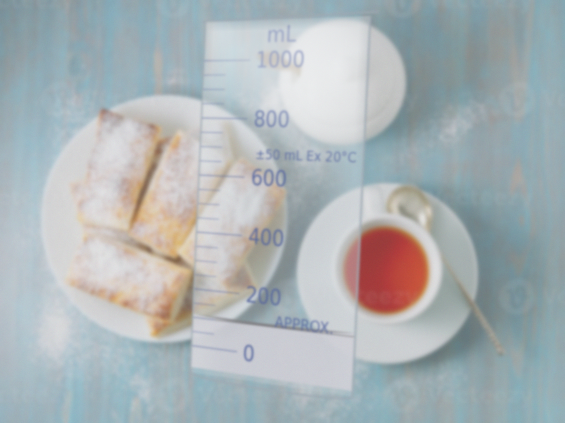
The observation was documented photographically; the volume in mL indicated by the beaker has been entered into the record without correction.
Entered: 100 mL
